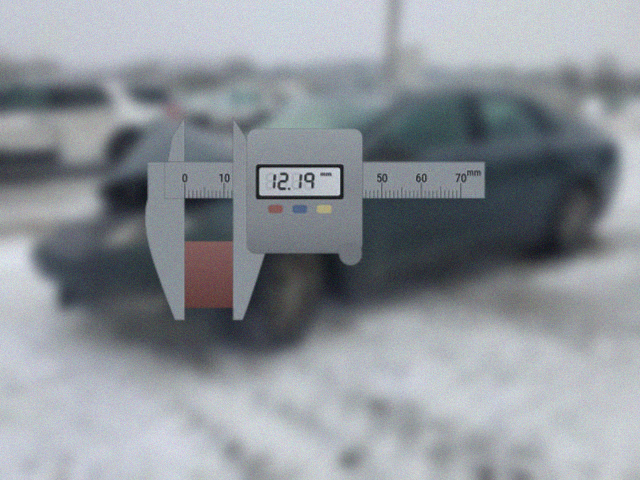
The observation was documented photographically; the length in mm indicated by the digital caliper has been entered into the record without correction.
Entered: 12.19 mm
